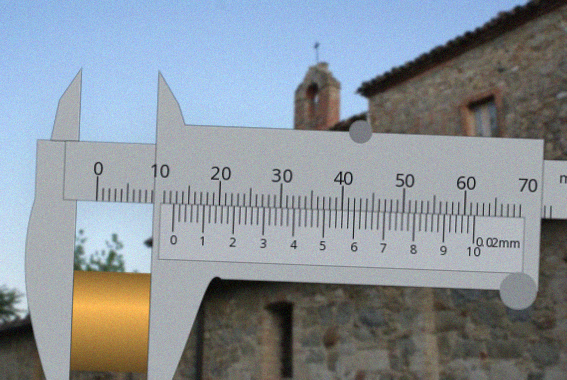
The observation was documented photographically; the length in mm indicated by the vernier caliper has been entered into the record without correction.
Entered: 12.6 mm
